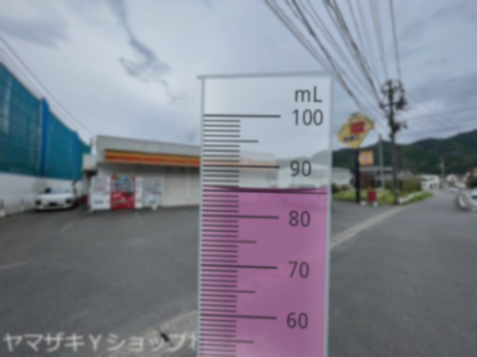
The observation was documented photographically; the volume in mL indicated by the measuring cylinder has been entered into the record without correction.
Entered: 85 mL
